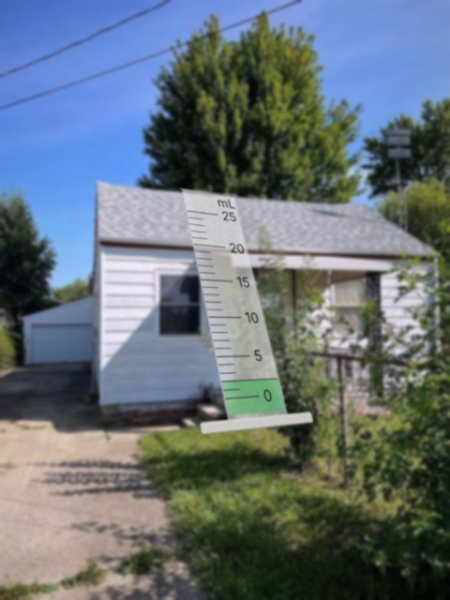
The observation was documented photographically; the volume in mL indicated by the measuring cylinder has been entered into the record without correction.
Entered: 2 mL
